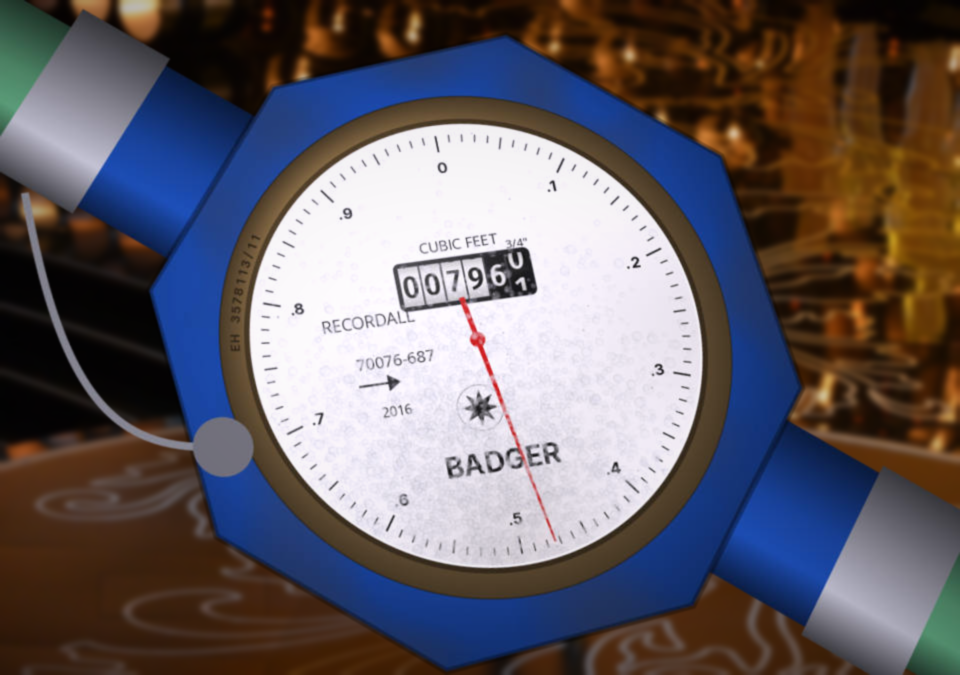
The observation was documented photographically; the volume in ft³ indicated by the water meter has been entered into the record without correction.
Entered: 7960.47 ft³
